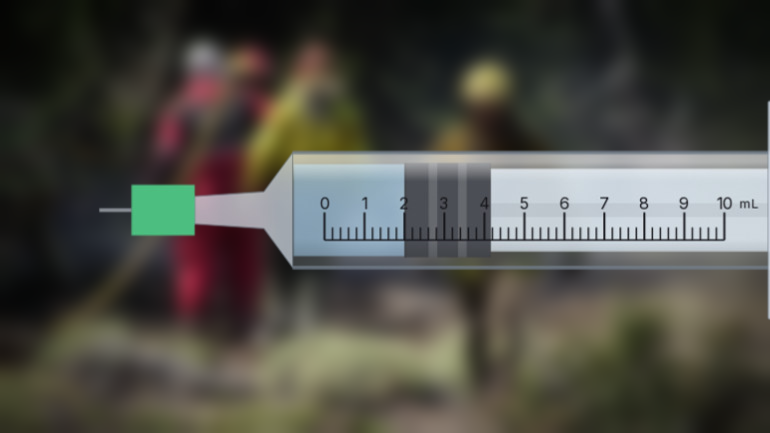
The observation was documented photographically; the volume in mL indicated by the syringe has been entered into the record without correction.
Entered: 2 mL
